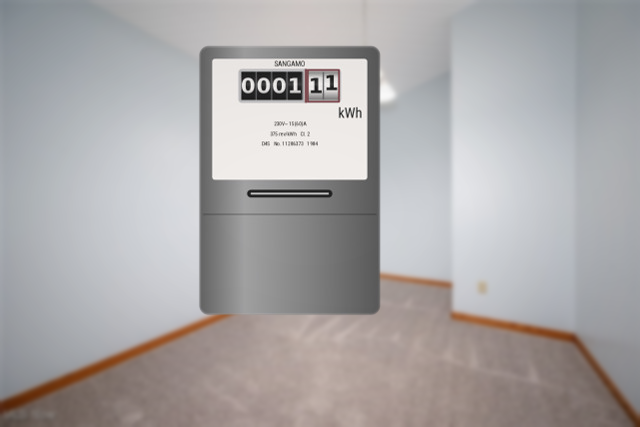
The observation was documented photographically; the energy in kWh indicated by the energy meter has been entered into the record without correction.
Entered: 1.11 kWh
